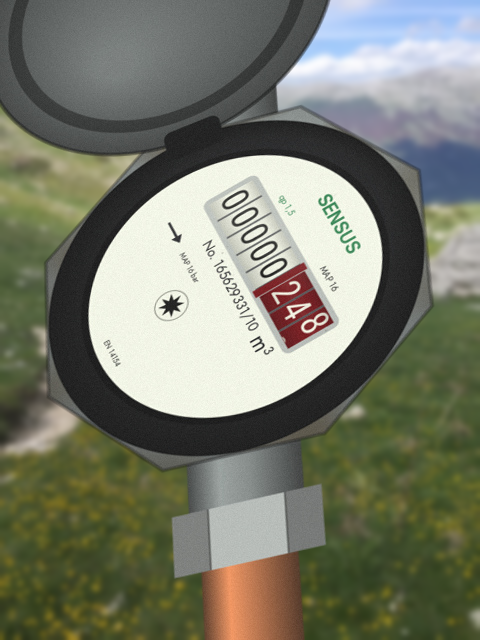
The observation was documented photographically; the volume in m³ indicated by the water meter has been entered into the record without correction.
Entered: 0.248 m³
